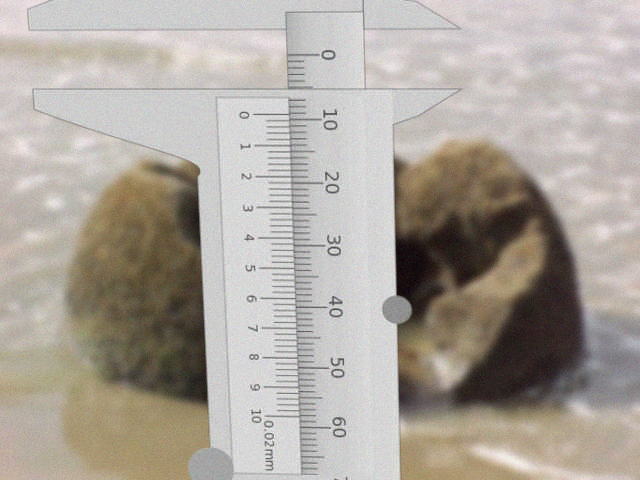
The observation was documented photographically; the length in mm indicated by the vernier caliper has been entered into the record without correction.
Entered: 9.2 mm
